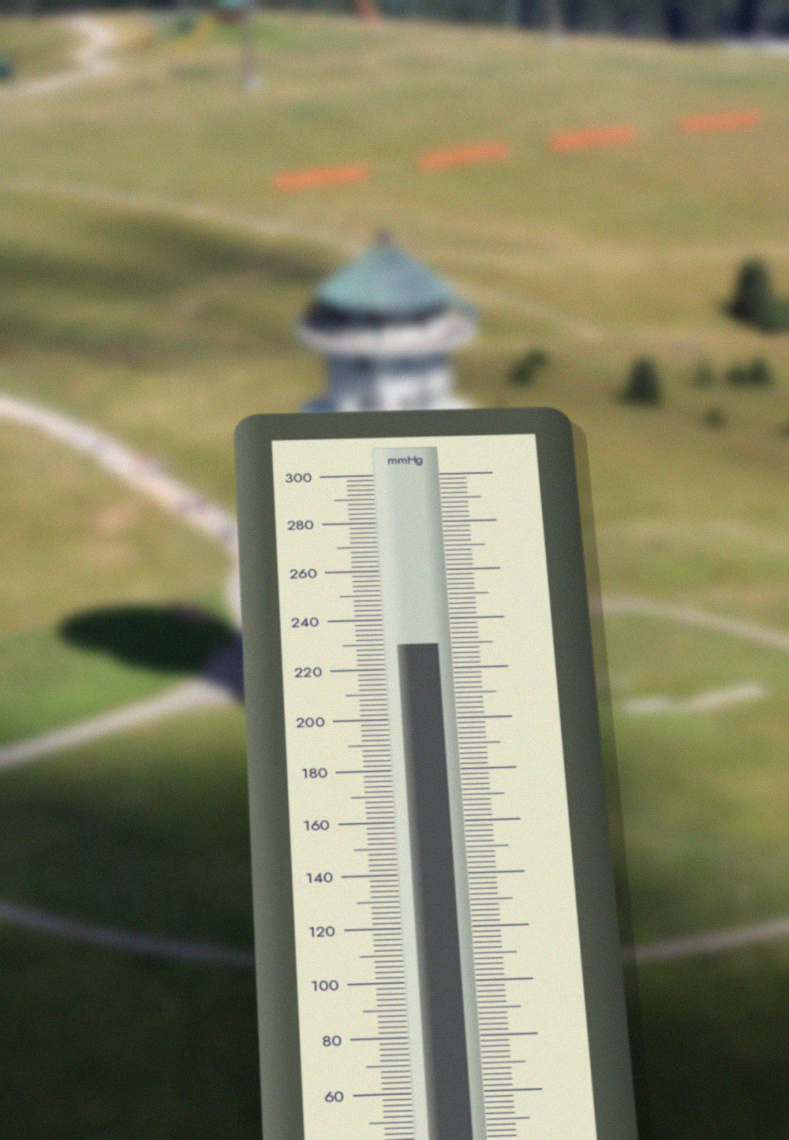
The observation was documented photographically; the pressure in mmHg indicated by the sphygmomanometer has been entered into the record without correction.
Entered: 230 mmHg
